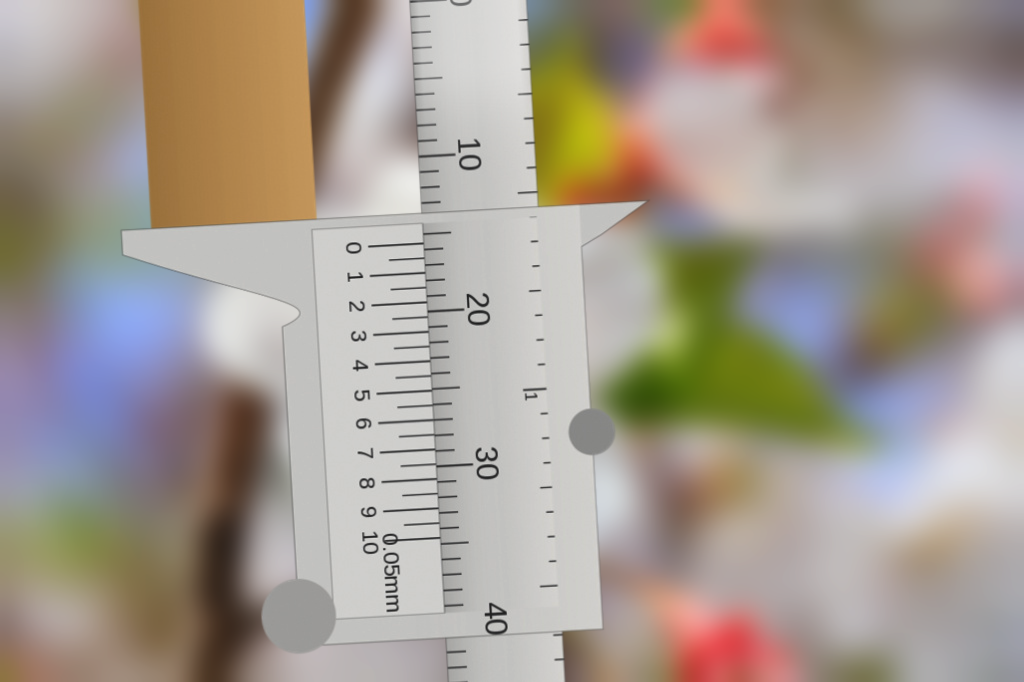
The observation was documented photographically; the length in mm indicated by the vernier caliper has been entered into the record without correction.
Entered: 15.6 mm
